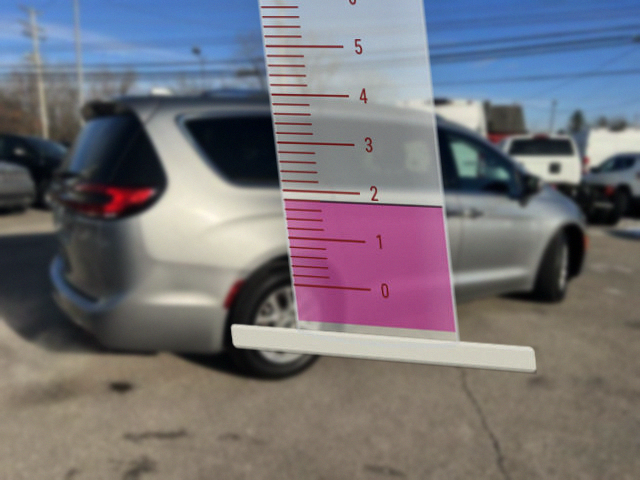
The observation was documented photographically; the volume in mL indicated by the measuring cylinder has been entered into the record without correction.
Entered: 1.8 mL
